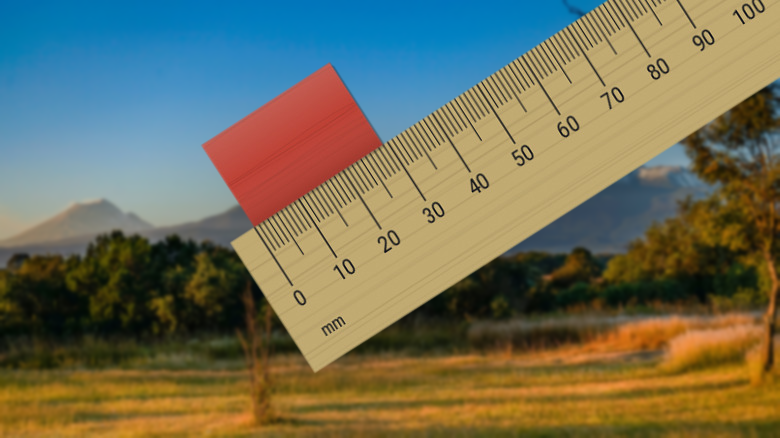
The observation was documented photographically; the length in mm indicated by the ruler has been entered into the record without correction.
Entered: 29 mm
